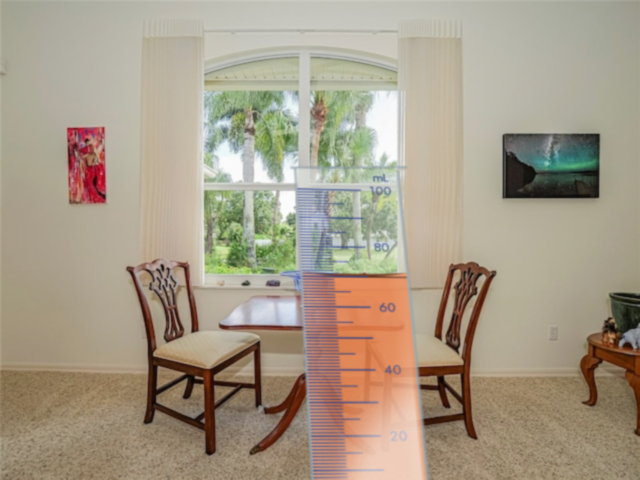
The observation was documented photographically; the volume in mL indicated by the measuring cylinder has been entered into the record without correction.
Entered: 70 mL
